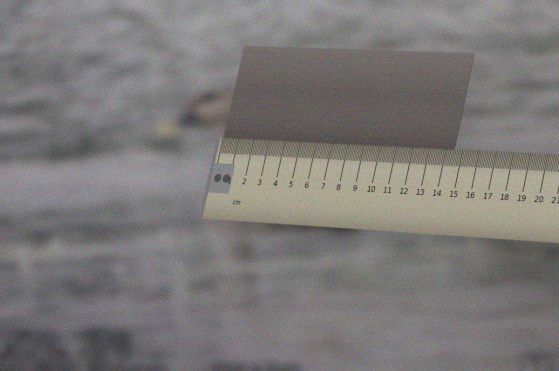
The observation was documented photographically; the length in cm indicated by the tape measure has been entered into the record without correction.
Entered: 14.5 cm
